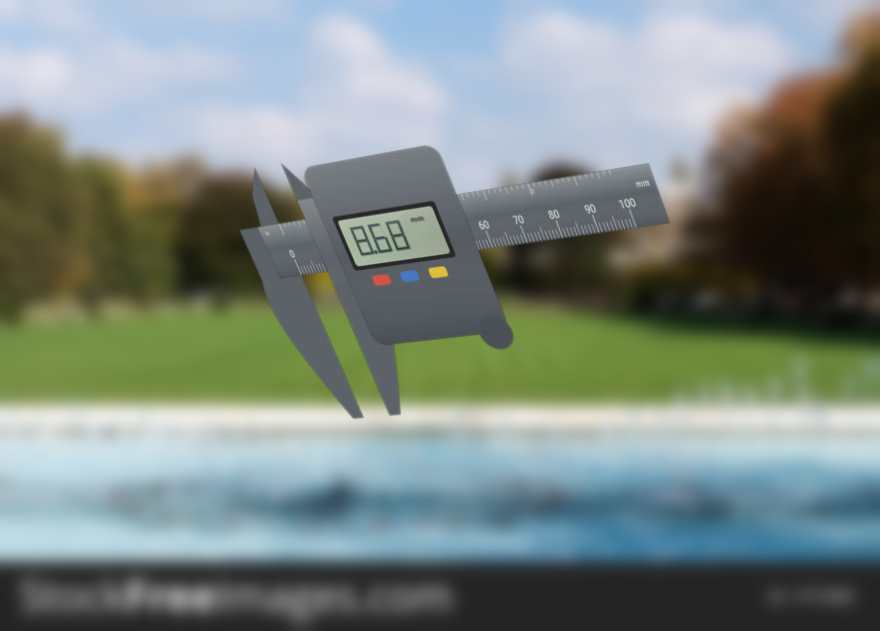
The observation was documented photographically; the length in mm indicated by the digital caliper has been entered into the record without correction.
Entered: 8.68 mm
